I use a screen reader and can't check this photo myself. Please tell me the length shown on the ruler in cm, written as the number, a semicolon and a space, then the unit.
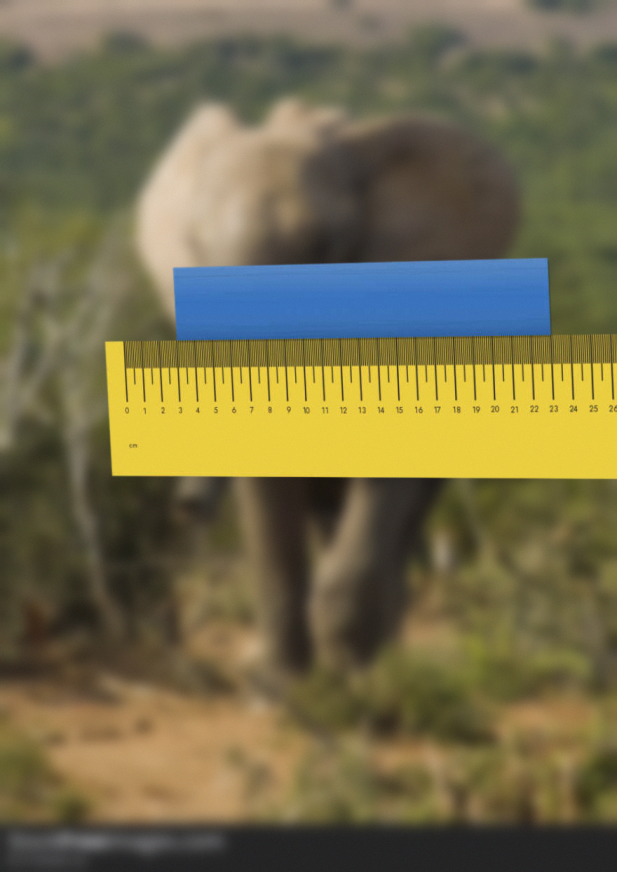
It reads 20; cm
